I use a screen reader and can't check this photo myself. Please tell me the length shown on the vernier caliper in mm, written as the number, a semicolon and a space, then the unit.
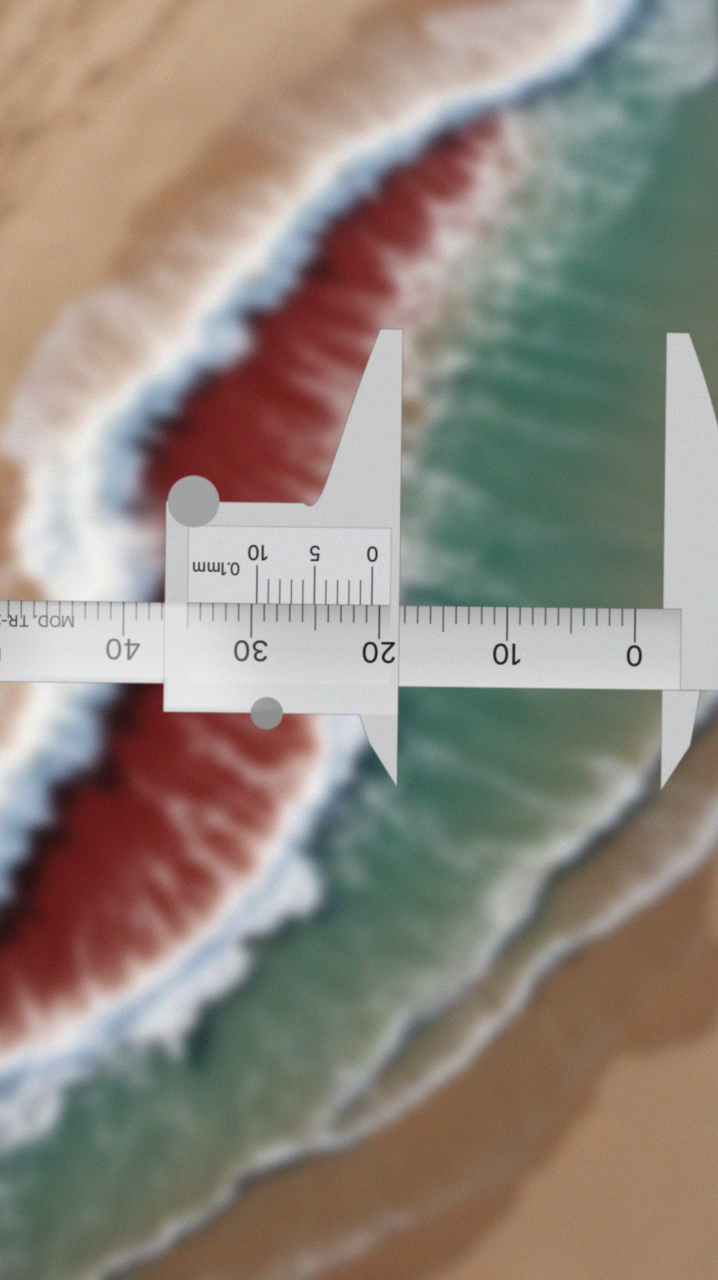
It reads 20.6; mm
